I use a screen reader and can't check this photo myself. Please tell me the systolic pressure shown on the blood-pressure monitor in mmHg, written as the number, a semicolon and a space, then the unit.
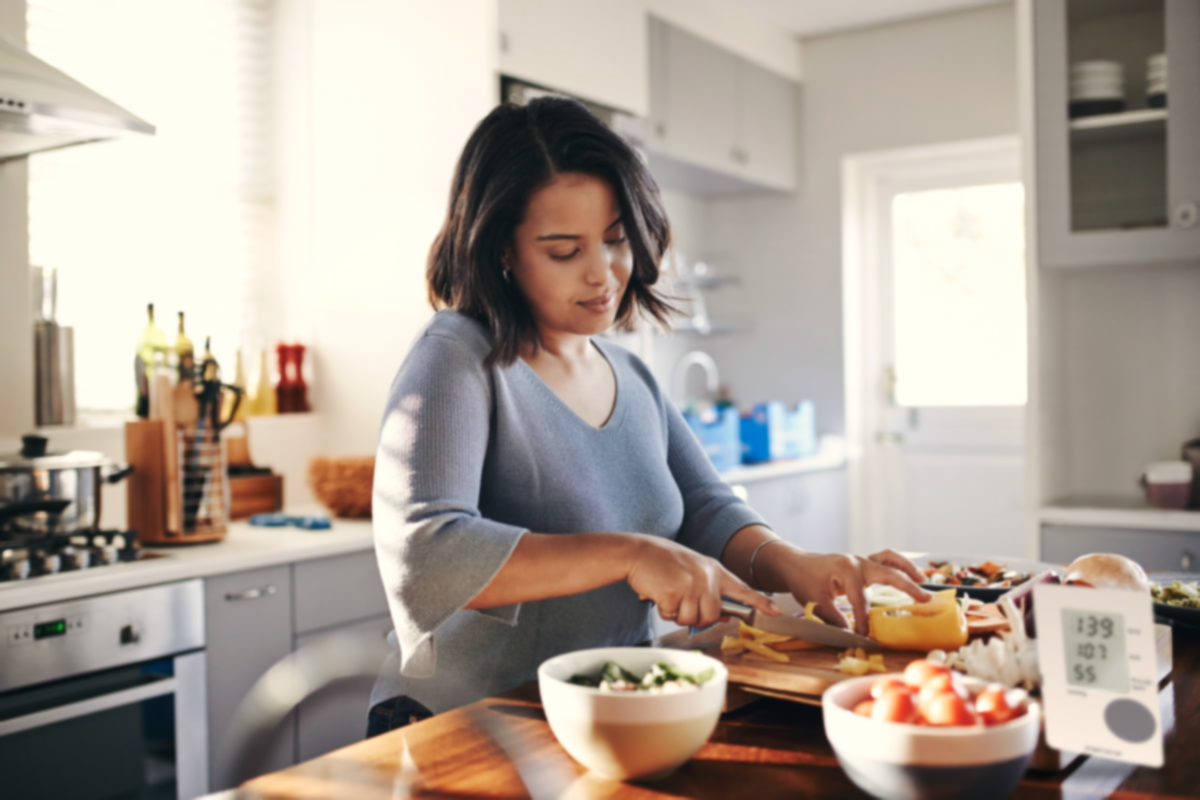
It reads 139; mmHg
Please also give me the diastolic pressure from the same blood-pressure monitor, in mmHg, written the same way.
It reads 107; mmHg
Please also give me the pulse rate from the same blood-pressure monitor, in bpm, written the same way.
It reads 55; bpm
